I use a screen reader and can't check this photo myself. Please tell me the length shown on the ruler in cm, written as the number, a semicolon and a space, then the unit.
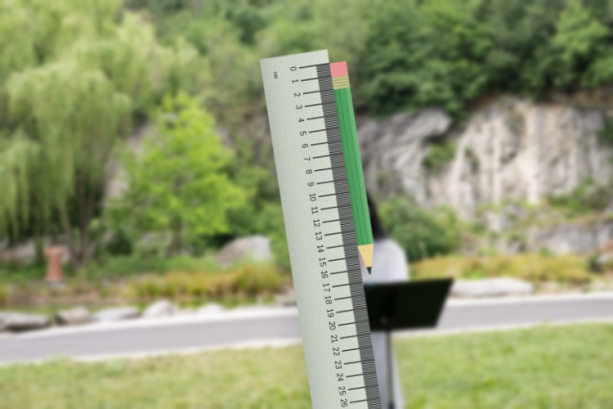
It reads 16.5; cm
